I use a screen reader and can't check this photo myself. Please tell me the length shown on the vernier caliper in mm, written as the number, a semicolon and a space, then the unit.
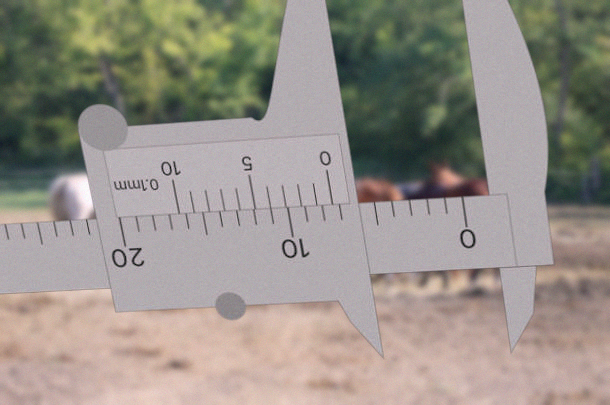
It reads 7.4; mm
